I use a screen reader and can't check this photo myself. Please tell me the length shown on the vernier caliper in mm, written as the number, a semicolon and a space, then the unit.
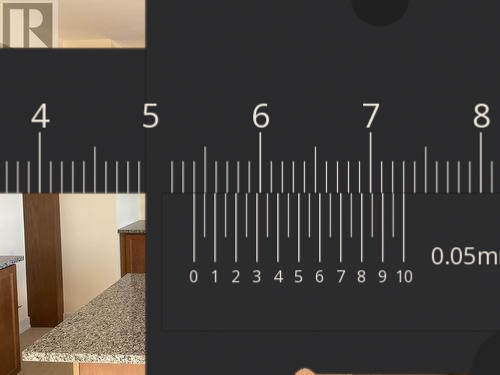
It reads 54.0; mm
